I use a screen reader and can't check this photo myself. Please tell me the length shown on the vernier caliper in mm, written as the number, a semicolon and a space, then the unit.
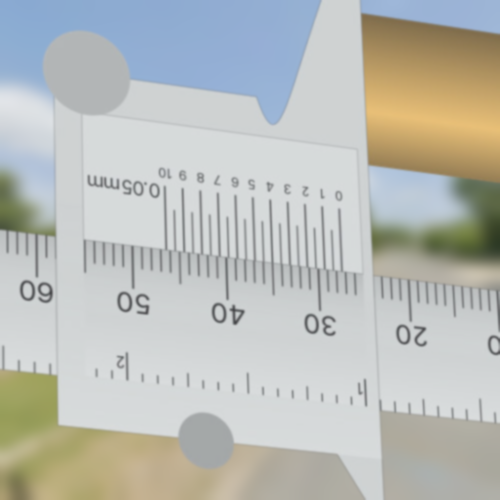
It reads 27.4; mm
